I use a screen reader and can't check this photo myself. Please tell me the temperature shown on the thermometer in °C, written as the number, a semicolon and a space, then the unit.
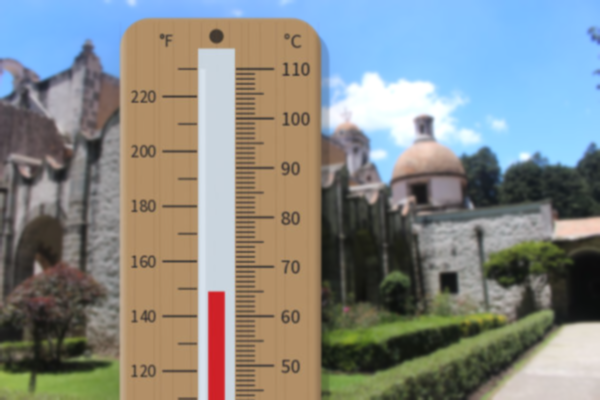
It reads 65; °C
